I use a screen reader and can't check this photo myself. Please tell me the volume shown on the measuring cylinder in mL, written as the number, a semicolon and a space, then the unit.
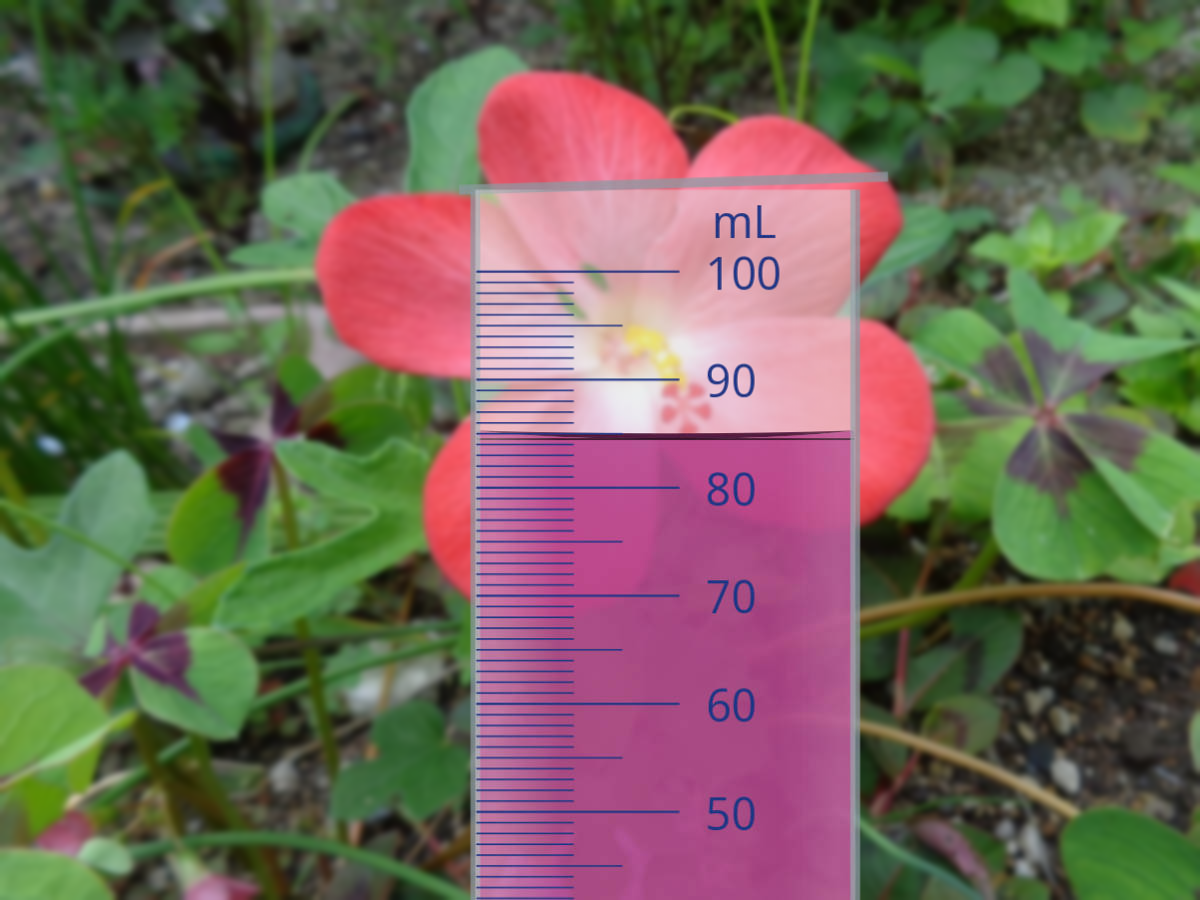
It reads 84.5; mL
